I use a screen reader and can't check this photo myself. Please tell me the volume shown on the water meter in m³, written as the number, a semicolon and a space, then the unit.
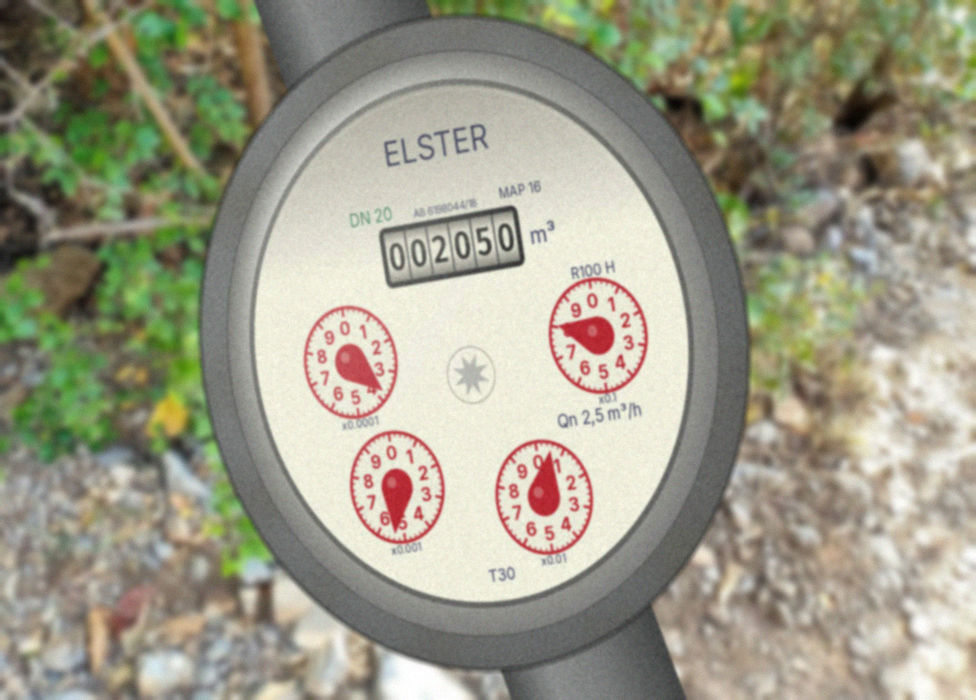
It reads 2050.8053; m³
